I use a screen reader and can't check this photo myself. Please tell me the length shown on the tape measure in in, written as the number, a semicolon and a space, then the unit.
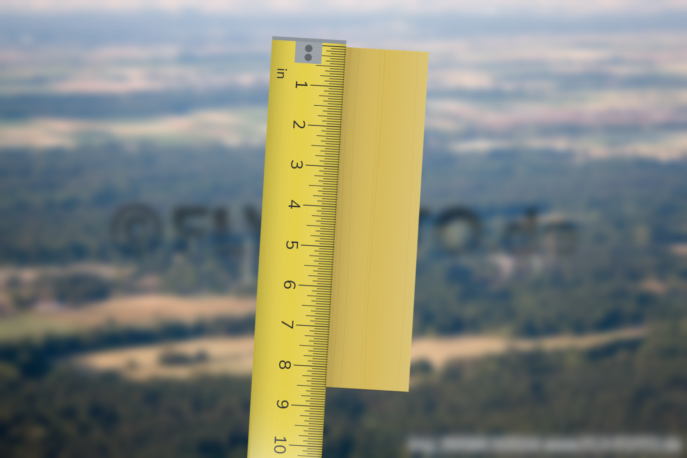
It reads 8.5; in
